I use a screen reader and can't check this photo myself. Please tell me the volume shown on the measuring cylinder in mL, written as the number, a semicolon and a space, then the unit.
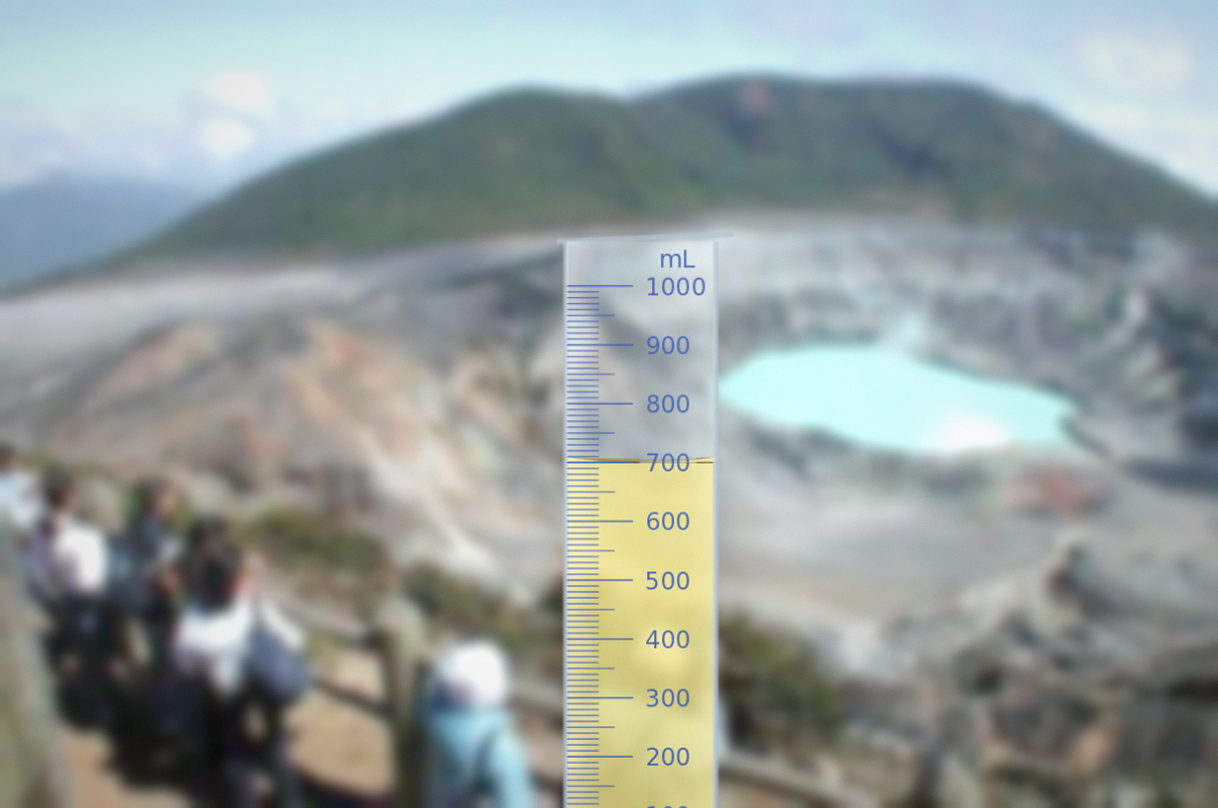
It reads 700; mL
